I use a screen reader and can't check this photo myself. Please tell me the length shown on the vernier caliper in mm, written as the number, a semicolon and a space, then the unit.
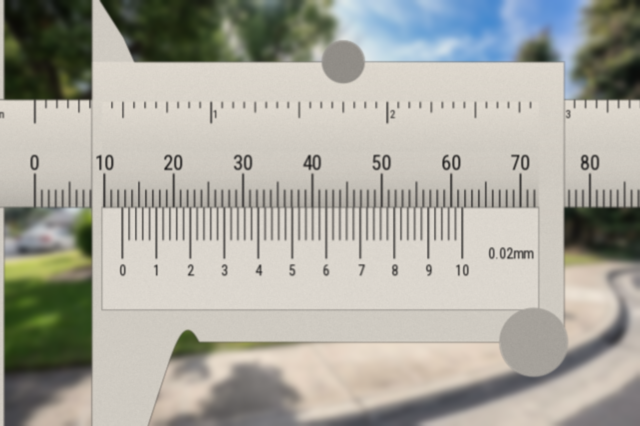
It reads 12.6; mm
